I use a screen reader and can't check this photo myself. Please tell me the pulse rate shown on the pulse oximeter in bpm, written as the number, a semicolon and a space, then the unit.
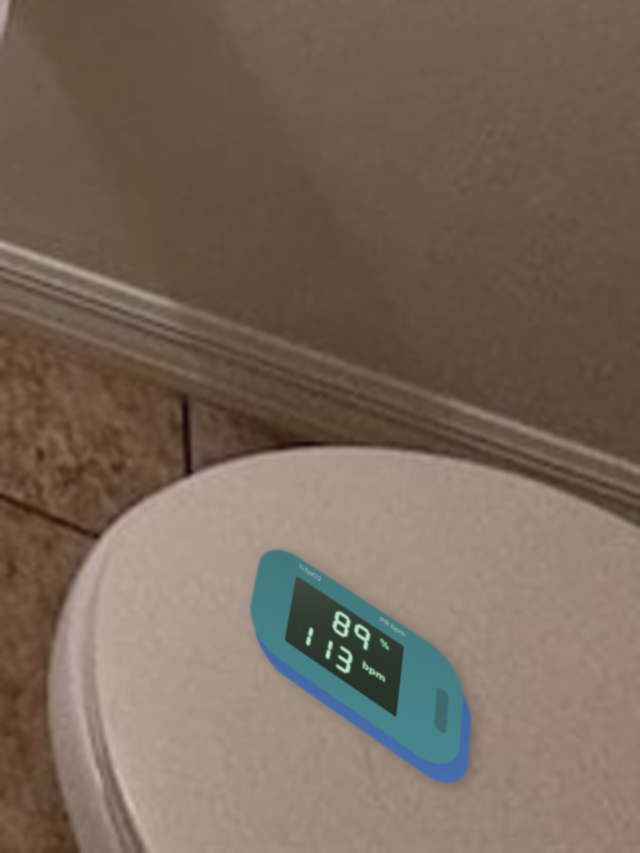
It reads 113; bpm
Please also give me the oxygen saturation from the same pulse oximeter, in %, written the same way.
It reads 89; %
